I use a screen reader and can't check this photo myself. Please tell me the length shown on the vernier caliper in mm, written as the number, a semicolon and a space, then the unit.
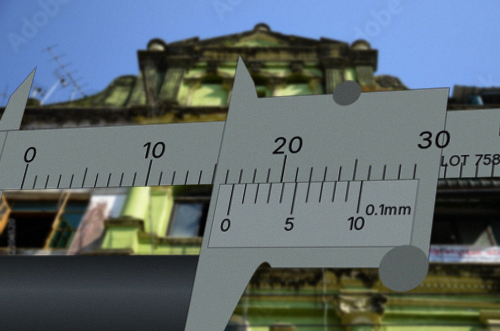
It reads 16.6; mm
